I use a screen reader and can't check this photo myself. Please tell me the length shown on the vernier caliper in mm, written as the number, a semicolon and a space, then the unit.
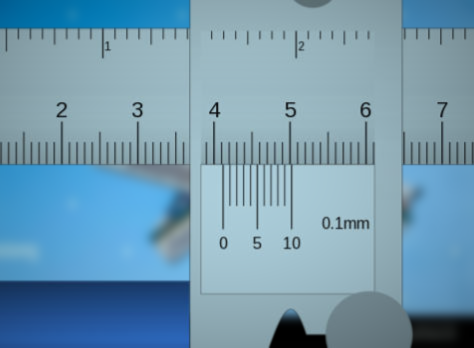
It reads 41.2; mm
